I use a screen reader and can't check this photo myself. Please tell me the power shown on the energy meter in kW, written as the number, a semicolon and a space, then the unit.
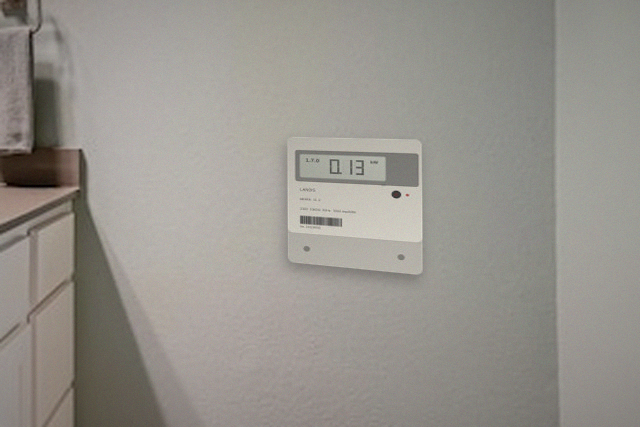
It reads 0.13; kW
